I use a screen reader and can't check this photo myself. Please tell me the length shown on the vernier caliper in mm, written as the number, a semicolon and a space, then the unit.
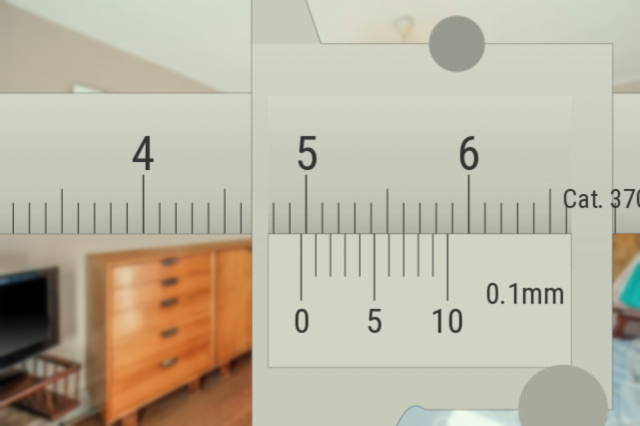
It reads 49.7; mm
